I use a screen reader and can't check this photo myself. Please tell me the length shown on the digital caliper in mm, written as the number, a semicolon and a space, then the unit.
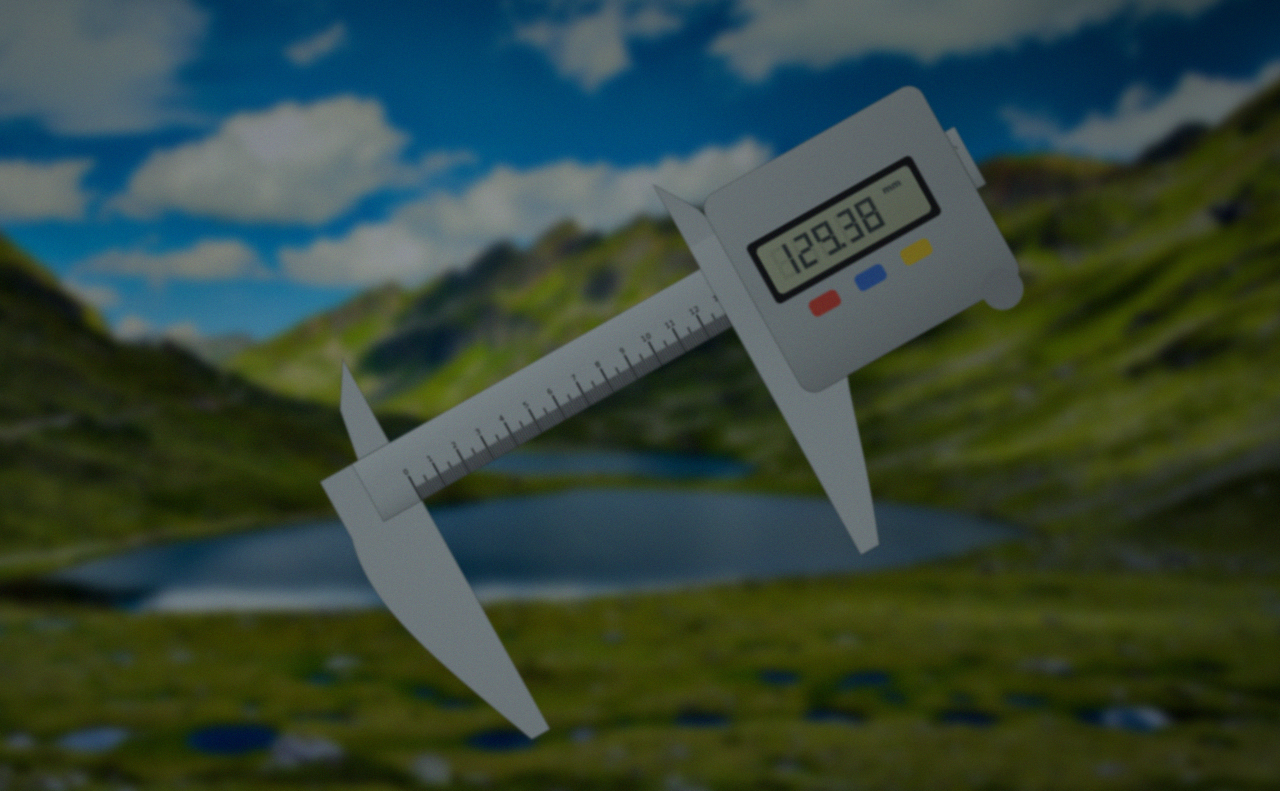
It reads 129.38; mm
